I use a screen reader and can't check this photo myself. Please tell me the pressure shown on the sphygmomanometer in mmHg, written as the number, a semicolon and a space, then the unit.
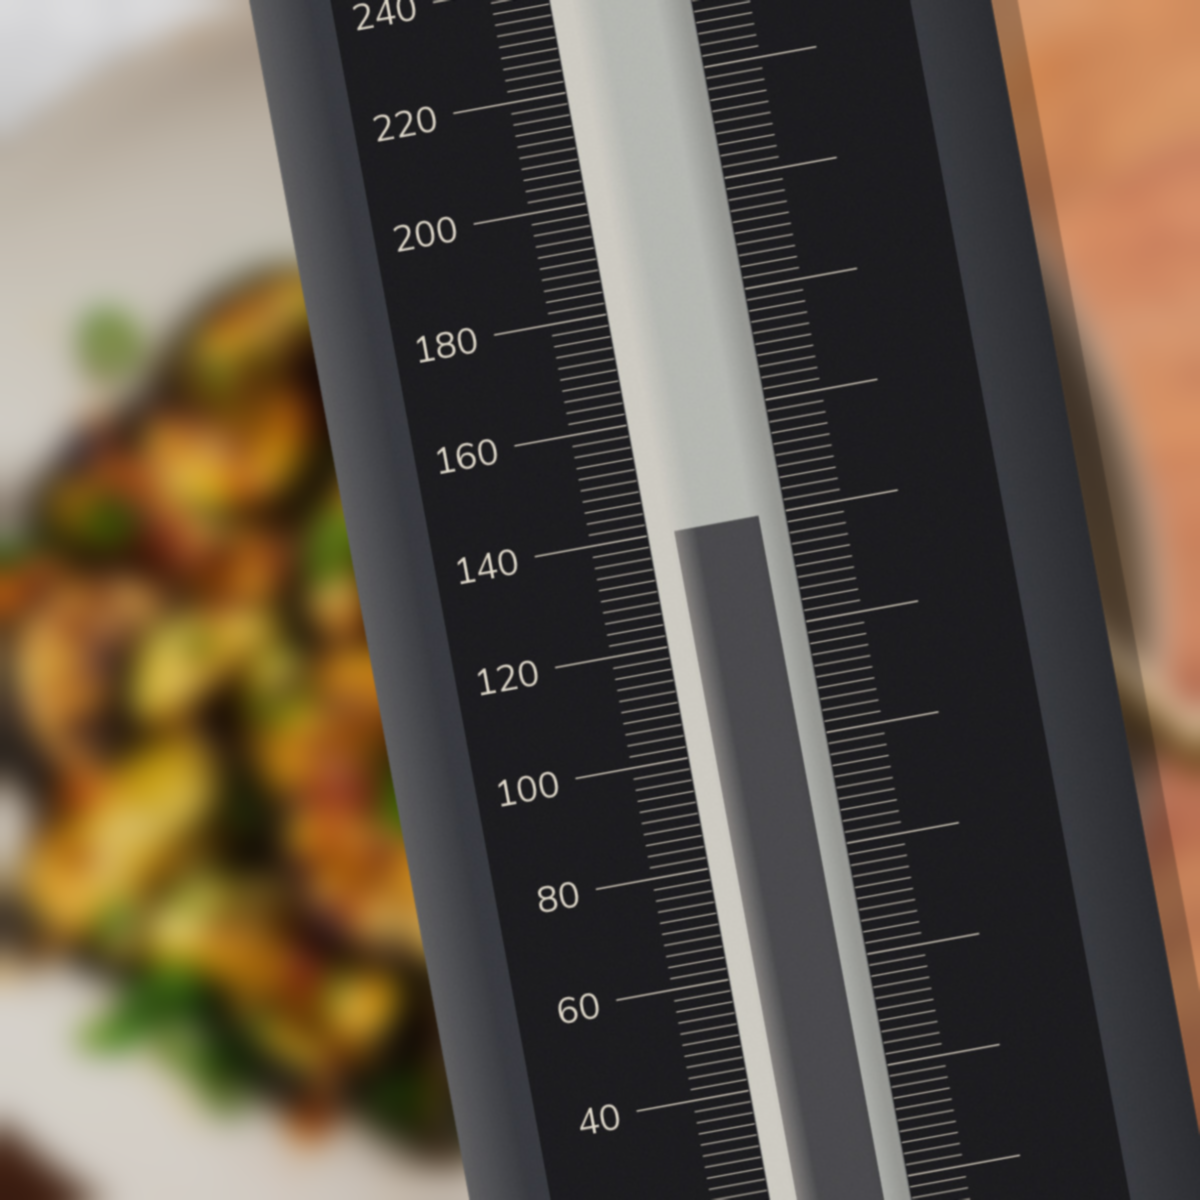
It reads 140; mmHg
